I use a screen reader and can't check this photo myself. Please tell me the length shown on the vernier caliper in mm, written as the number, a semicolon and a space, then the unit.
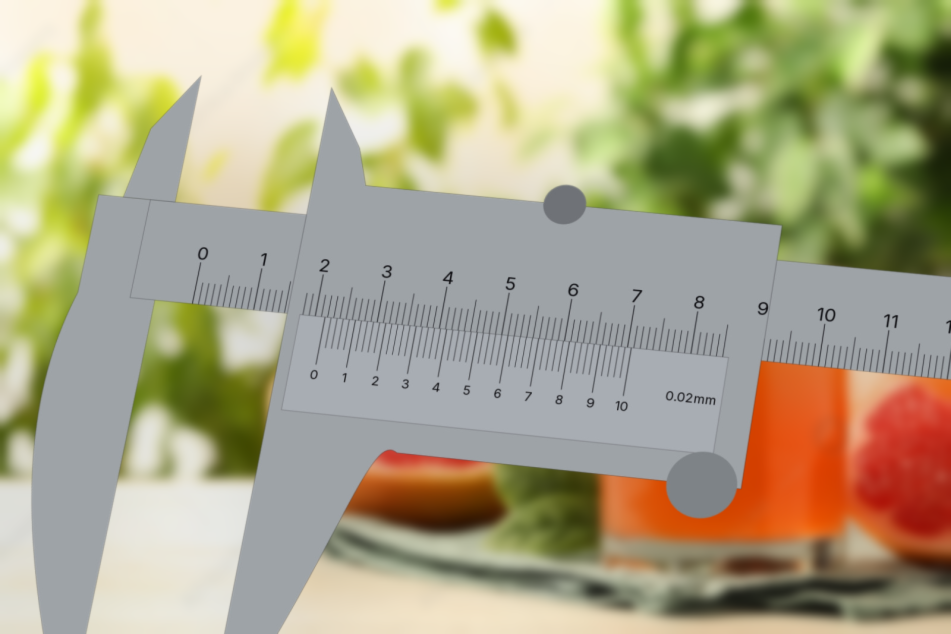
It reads 21.6; mm
